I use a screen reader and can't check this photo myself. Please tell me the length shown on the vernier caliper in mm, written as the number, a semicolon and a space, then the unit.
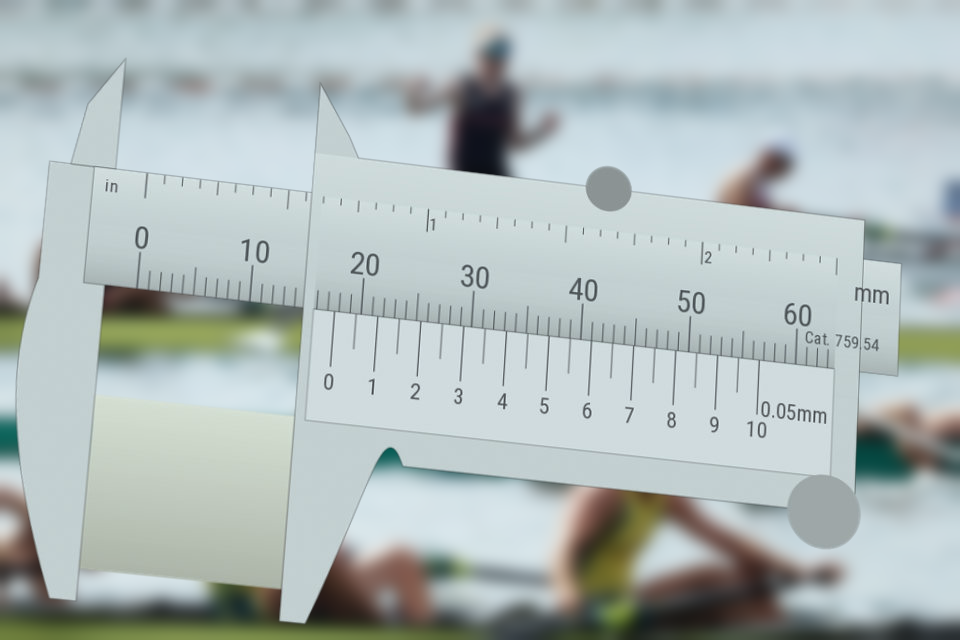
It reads 17.6; mm
